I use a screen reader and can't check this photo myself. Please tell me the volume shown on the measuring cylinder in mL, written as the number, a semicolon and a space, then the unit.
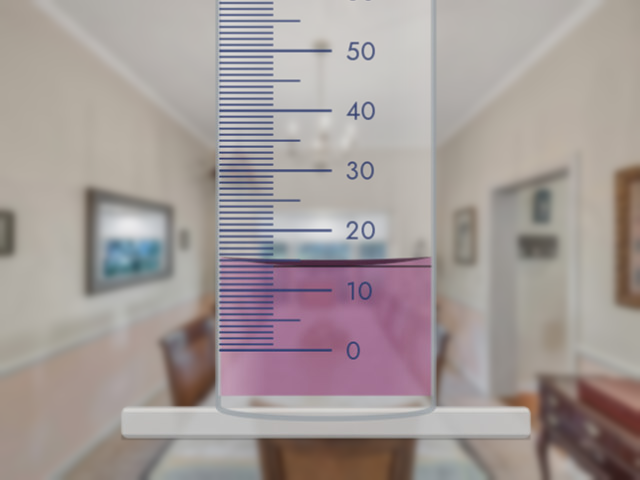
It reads 14; mL
